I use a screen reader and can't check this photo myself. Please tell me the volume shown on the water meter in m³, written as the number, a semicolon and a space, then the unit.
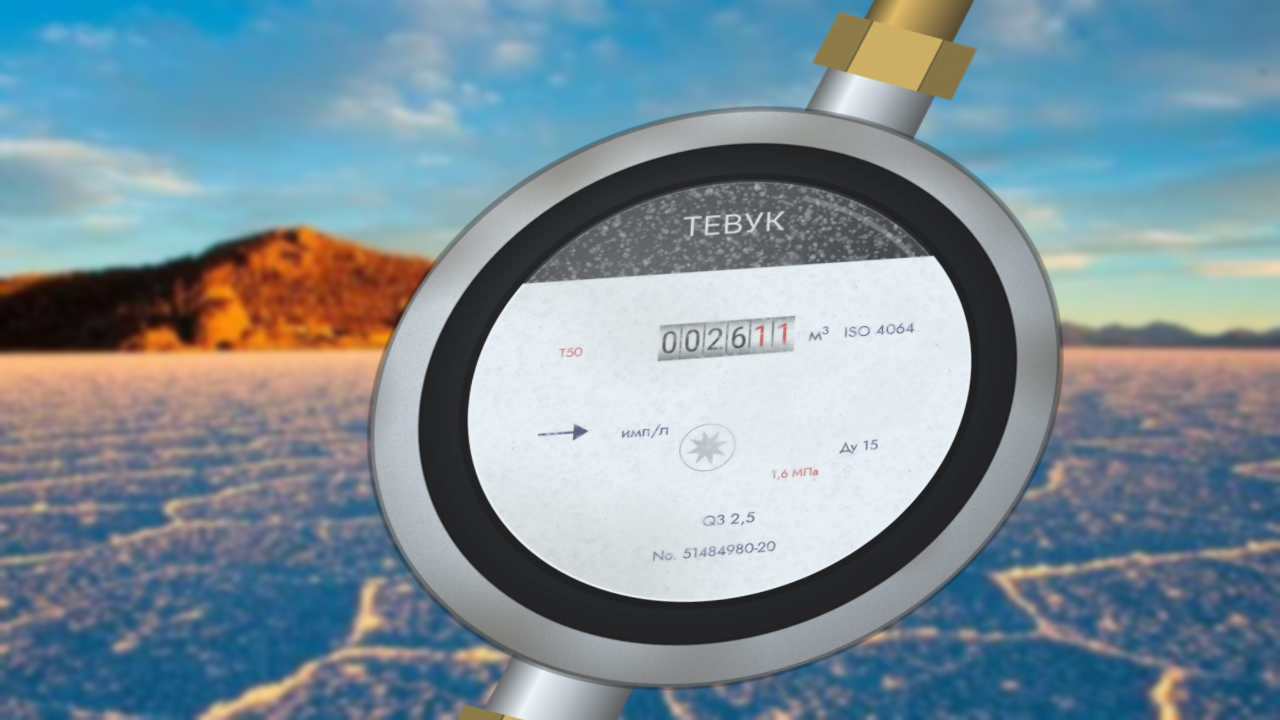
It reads 26.11; m³
